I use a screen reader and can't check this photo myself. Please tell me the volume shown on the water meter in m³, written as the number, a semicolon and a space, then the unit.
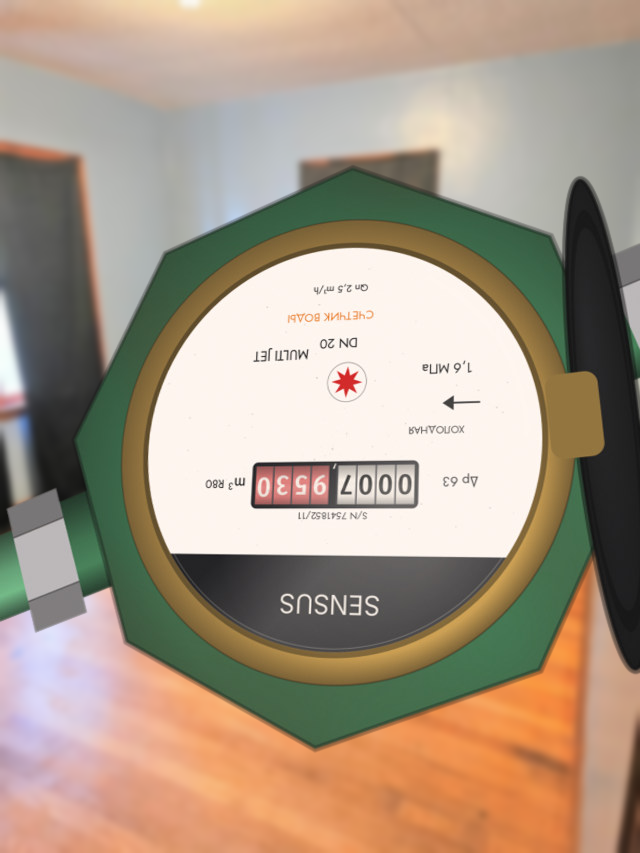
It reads 7.9530; m³
